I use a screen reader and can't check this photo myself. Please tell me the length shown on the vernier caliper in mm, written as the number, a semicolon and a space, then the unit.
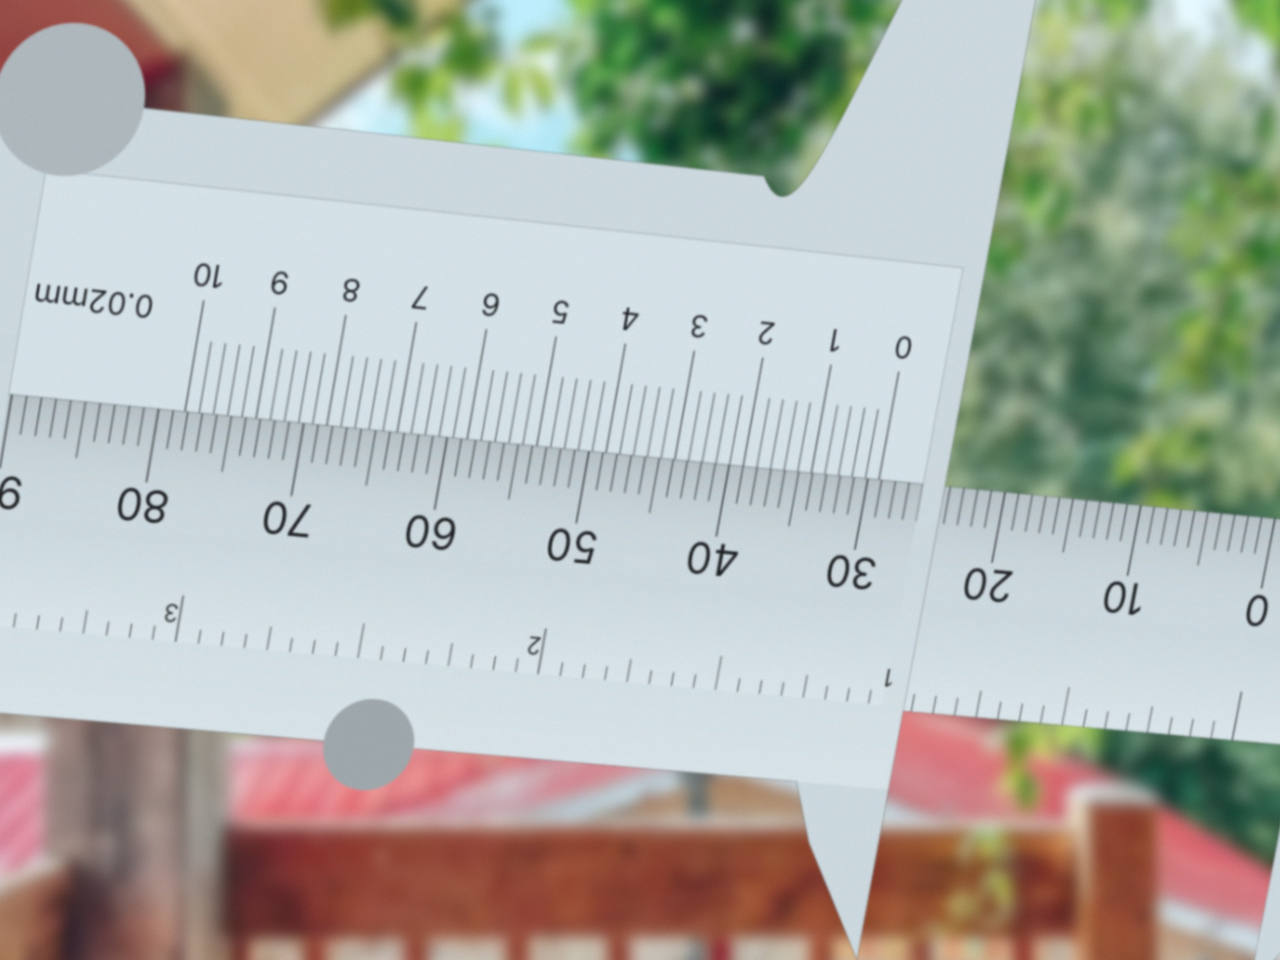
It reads 29.2; mm
